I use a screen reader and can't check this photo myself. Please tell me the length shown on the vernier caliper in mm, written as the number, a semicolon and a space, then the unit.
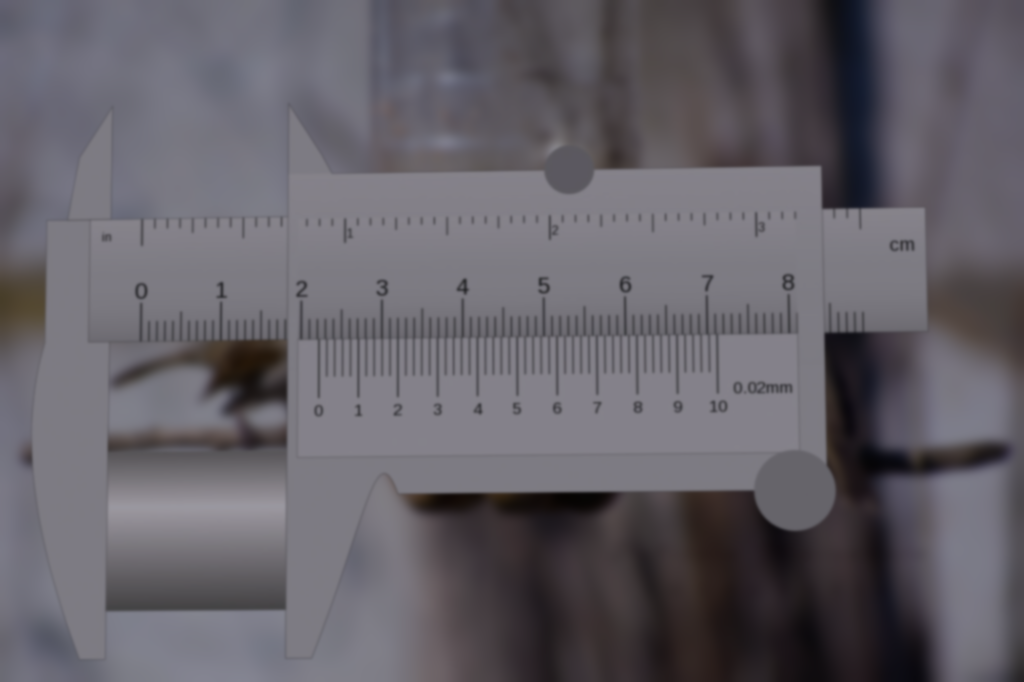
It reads 22.2; mm
